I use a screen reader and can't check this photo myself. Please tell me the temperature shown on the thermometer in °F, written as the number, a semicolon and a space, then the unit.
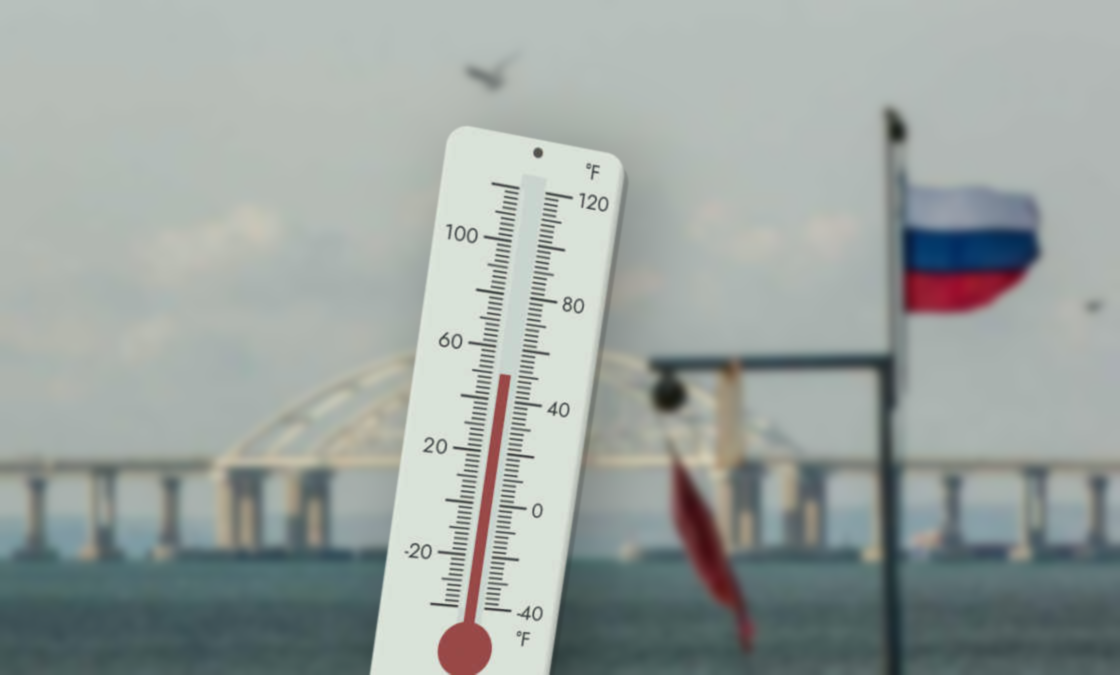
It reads 50; °F
